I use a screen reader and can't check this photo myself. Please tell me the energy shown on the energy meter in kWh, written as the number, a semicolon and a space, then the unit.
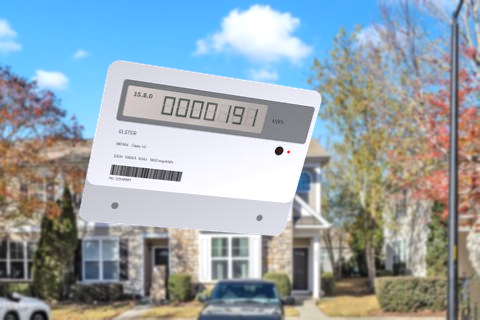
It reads 191; kWh
